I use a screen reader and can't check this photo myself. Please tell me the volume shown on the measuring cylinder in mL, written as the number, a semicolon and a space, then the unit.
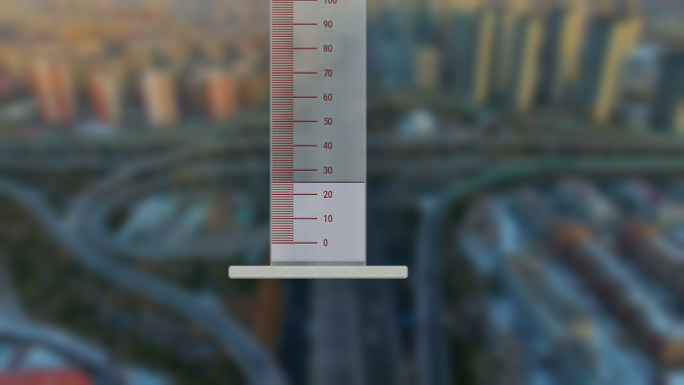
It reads 25; mL
